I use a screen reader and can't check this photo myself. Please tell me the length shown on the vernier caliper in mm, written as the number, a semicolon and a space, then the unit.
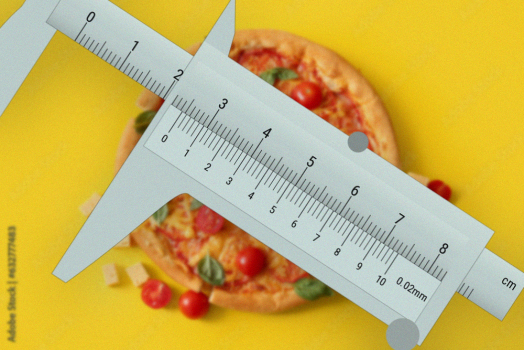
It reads 24.4; mm
